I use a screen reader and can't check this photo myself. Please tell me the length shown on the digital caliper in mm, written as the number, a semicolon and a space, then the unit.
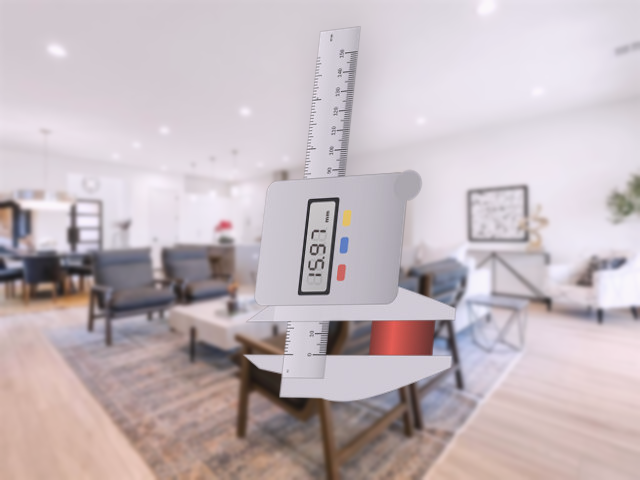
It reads 15.97; mm
